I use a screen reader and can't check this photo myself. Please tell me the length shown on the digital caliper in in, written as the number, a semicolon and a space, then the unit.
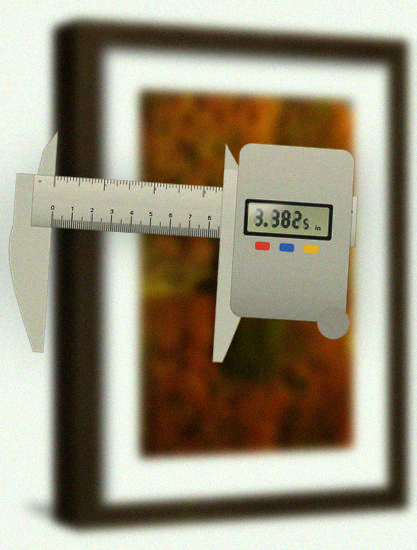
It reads 3.3825; in
